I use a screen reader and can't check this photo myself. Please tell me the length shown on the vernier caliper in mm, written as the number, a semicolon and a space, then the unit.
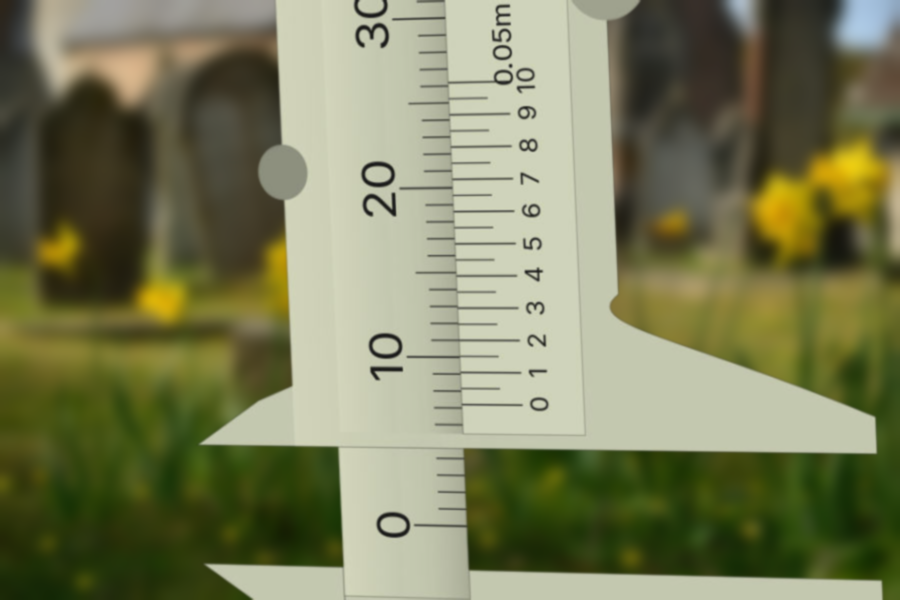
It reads 7.2; mm
